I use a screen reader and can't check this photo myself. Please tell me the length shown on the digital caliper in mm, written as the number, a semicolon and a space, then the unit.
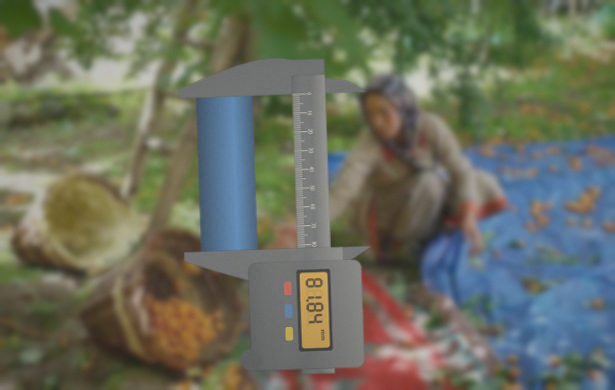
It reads 81.84; mm
